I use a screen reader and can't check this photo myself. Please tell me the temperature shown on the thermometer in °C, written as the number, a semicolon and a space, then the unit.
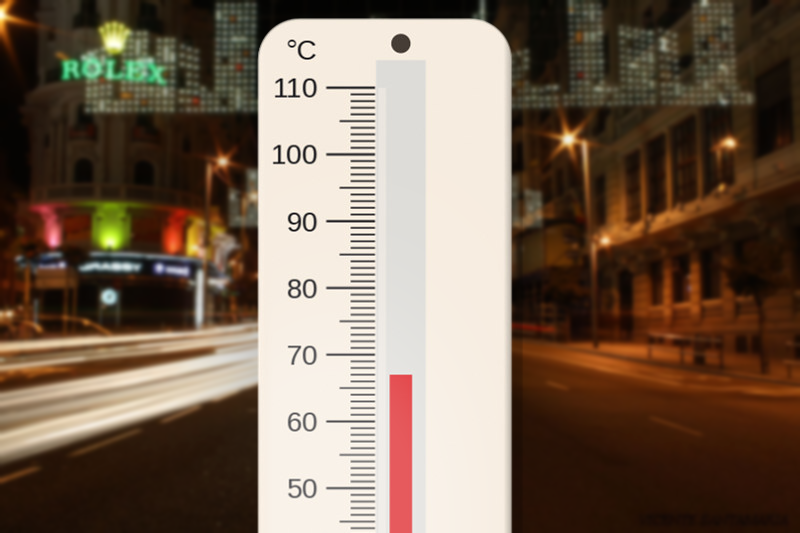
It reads 67; °C
